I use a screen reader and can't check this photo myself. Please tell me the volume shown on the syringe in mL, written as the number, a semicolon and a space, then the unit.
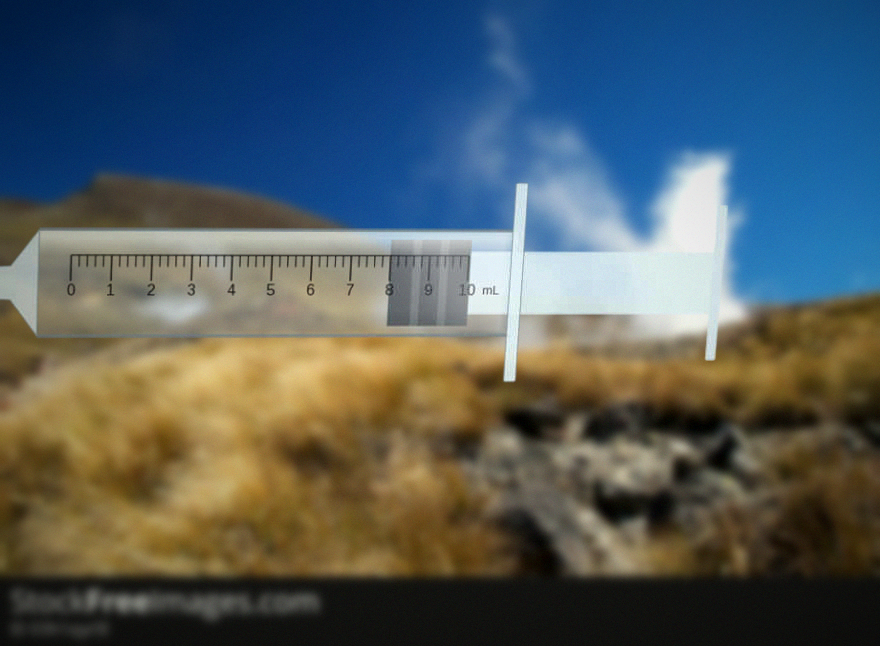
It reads 8; mL
